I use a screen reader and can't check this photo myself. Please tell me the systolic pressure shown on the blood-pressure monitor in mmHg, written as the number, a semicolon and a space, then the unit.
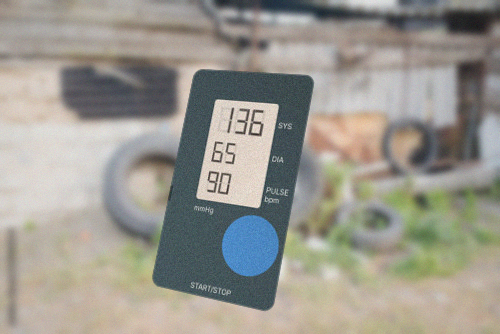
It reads 136; mmHg
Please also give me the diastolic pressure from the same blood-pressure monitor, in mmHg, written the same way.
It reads 65; mmHg
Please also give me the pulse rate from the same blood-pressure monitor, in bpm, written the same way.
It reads 90; bpm
